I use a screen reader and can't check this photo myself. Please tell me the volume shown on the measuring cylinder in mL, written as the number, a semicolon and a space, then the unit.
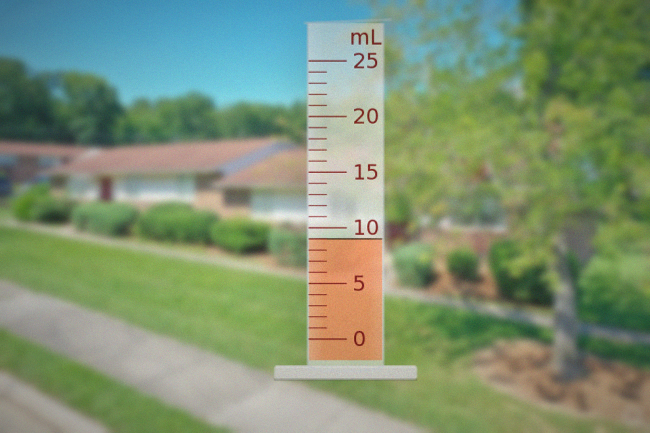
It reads 9; mL
